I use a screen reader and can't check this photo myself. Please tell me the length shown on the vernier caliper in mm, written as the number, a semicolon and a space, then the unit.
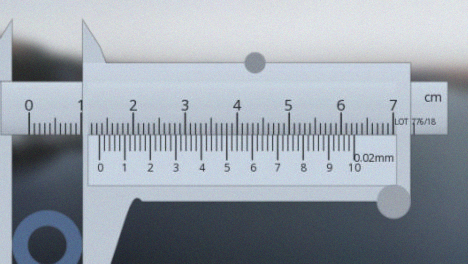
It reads 13.5; mm
